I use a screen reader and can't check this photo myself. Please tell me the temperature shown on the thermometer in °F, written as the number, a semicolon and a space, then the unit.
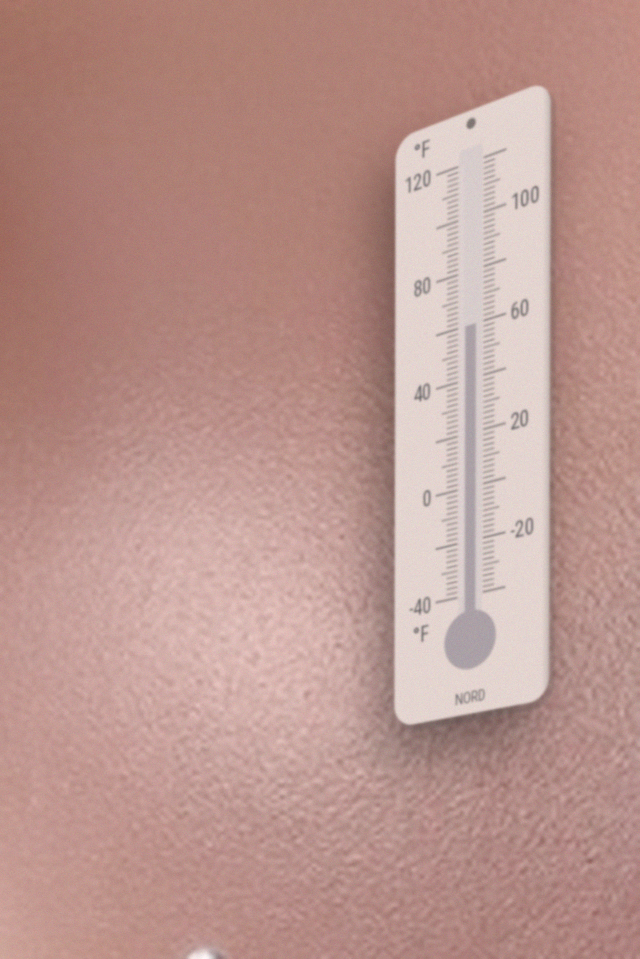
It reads 60; °F
